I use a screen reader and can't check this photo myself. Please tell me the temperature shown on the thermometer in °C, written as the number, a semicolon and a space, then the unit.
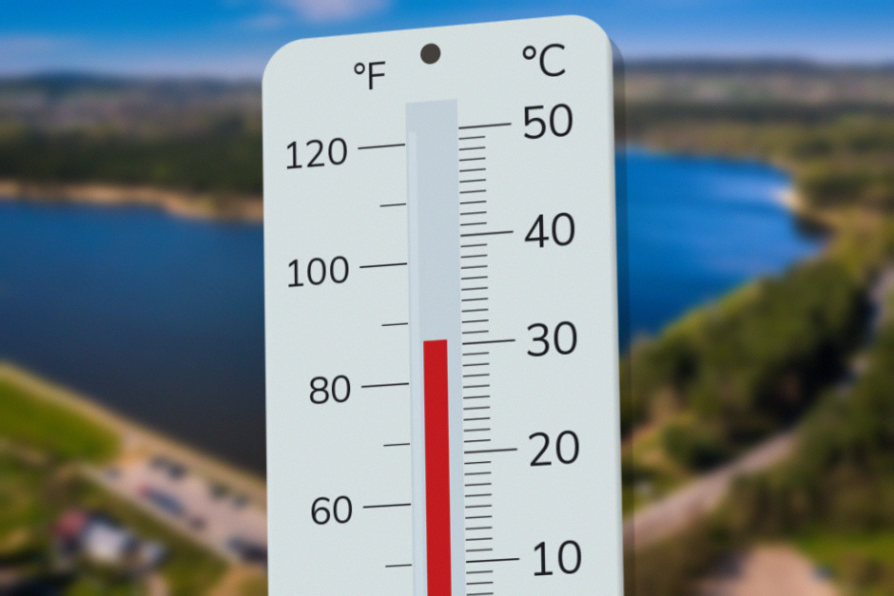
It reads 30.5; °C
